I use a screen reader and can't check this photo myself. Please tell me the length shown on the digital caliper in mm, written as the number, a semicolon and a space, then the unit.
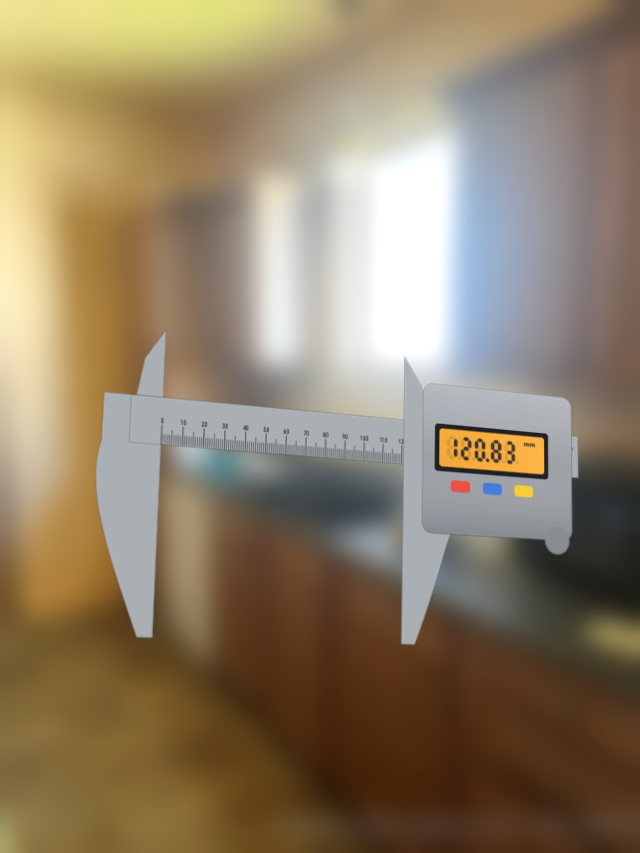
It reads 120.83; mm
